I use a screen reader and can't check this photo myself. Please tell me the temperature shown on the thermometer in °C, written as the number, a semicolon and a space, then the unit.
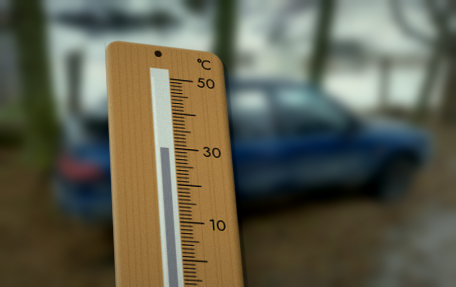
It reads 30; °C
